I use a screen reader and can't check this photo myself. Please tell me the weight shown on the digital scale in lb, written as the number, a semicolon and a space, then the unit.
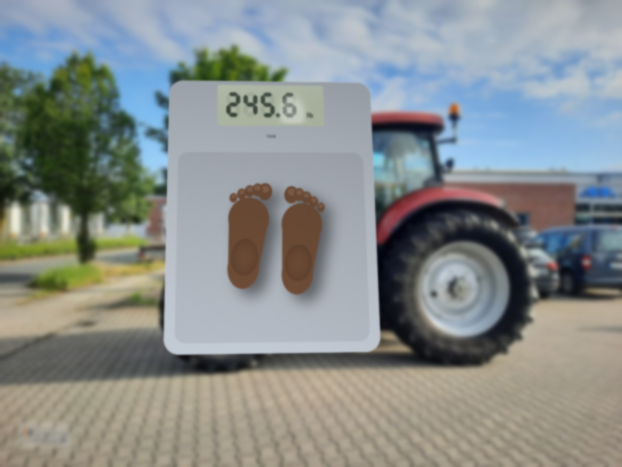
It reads 245.6; lb
